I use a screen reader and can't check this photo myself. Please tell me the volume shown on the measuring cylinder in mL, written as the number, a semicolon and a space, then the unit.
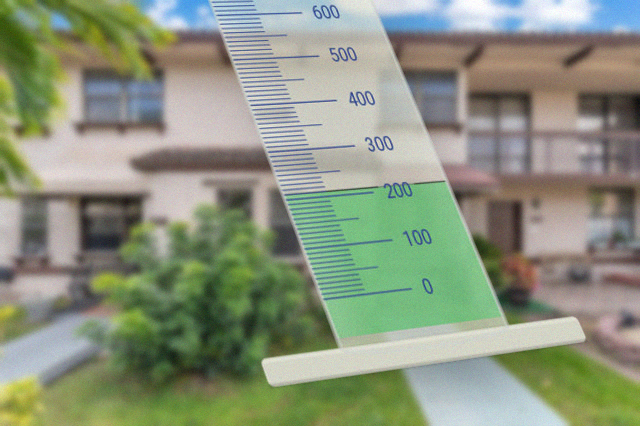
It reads 210; mL
